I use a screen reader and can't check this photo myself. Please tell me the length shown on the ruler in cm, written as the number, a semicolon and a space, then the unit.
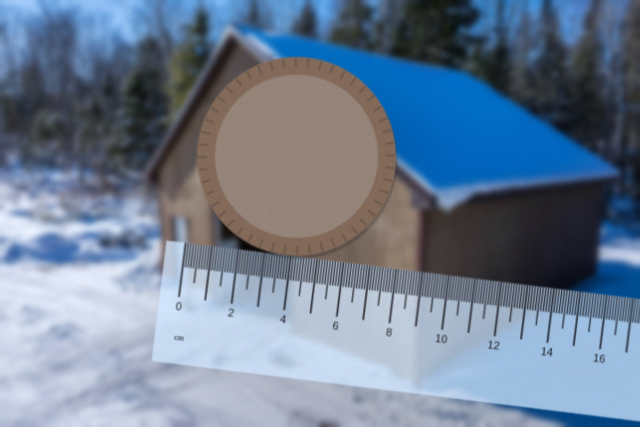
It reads 7.5; cm
